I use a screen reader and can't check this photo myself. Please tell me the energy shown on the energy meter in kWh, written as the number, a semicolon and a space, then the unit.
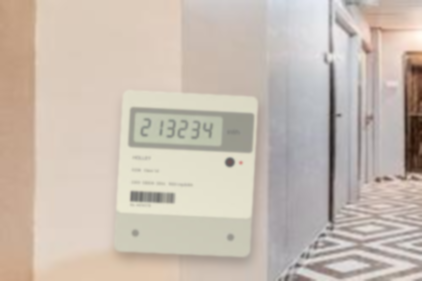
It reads 213234; kWh
